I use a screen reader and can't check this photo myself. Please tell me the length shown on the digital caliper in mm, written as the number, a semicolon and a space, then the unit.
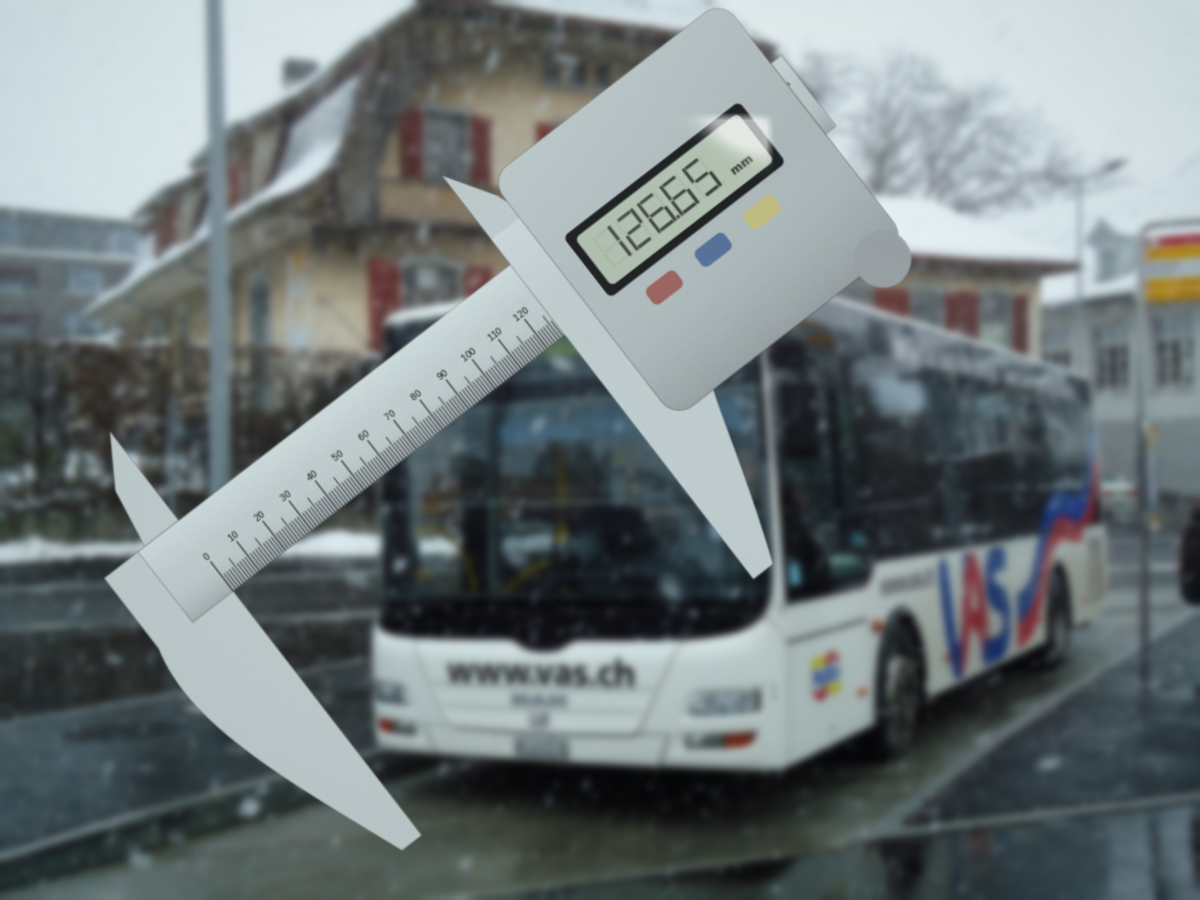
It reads 126.65; mm
